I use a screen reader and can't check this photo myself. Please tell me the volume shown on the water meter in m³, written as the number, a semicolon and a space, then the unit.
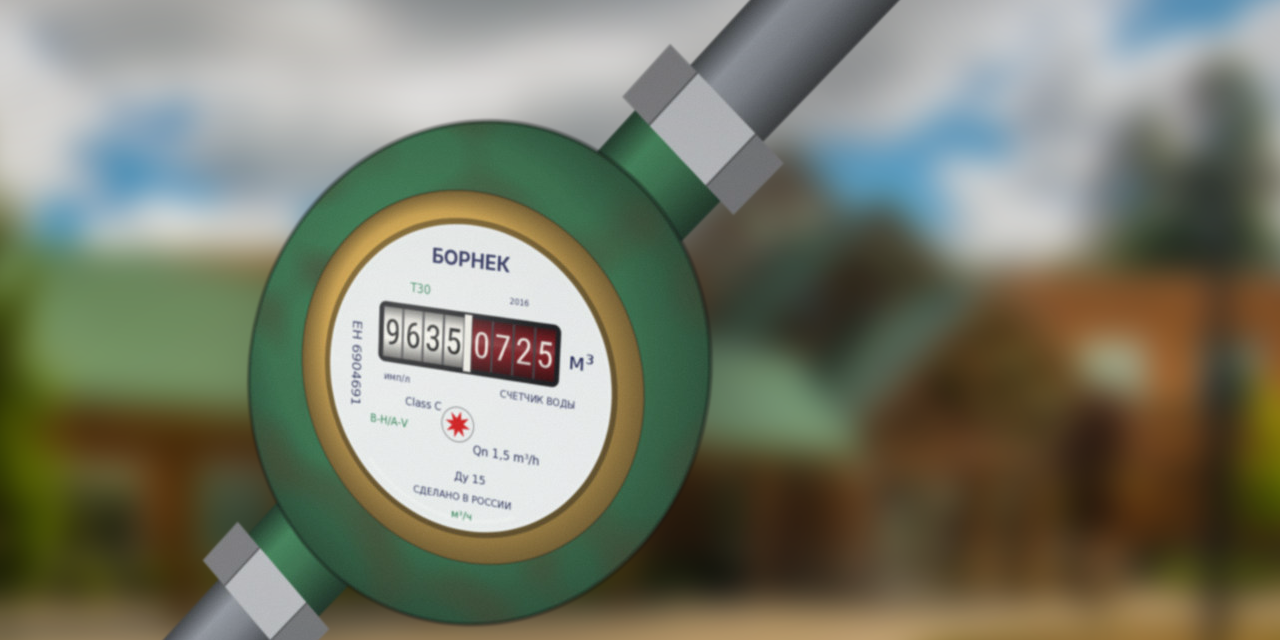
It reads 9635.0725; m³
